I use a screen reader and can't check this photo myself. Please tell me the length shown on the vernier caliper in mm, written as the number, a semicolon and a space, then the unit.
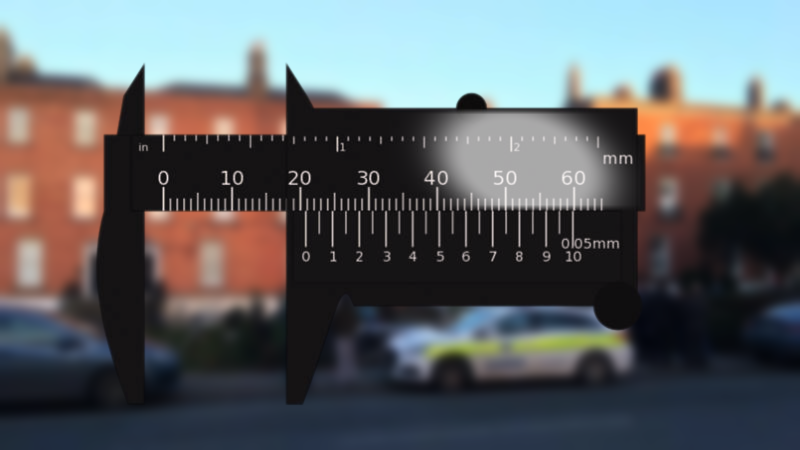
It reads 20.8; mm
